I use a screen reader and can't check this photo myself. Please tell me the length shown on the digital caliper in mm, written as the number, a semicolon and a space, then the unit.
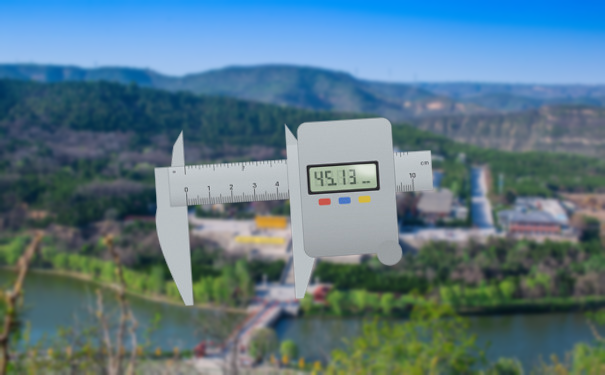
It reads 45.13; mm
